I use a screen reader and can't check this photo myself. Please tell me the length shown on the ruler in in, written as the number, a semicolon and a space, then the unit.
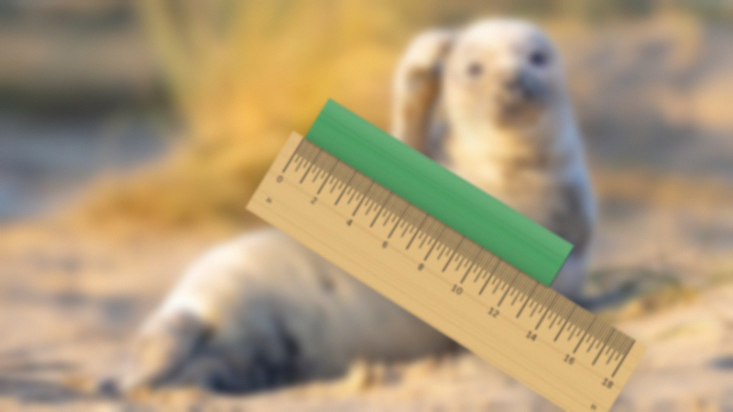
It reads 13.5; in
